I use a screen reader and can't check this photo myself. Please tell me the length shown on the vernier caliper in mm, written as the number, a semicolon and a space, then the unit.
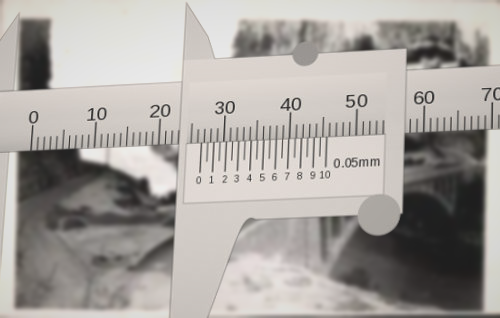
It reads 26.6; mm
